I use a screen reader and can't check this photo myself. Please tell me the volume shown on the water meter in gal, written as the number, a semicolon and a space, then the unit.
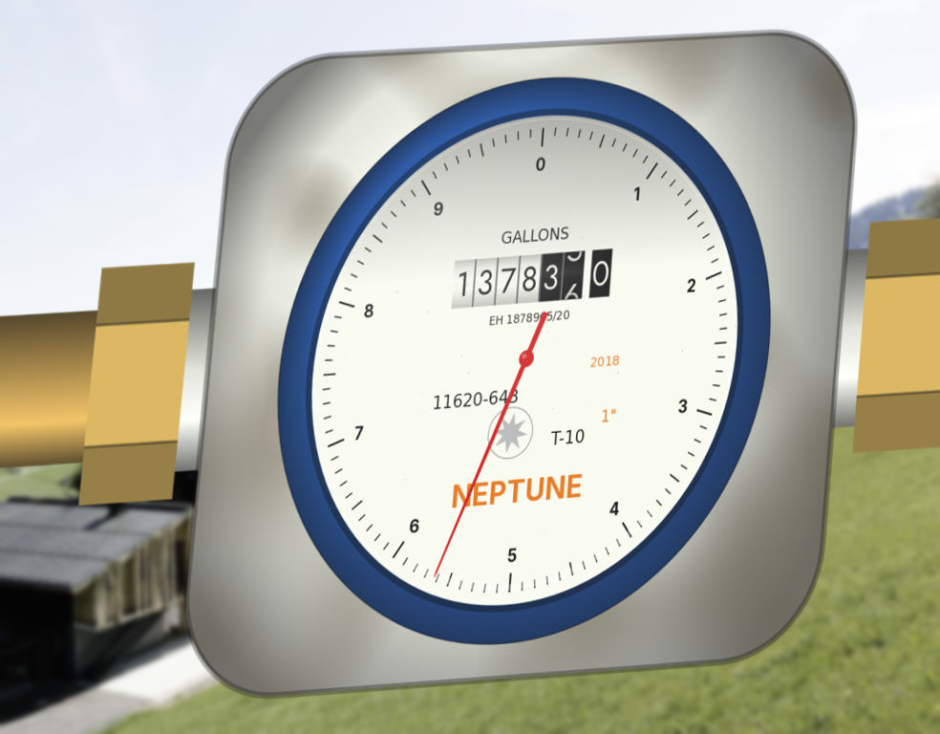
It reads 1378355.6; gal
